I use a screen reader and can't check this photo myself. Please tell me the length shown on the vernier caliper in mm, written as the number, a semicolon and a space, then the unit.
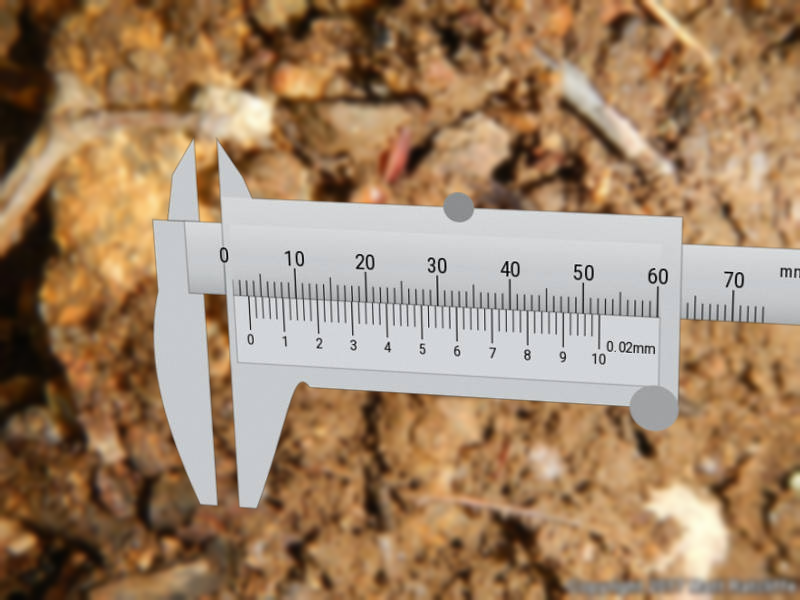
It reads 3.2; mm
